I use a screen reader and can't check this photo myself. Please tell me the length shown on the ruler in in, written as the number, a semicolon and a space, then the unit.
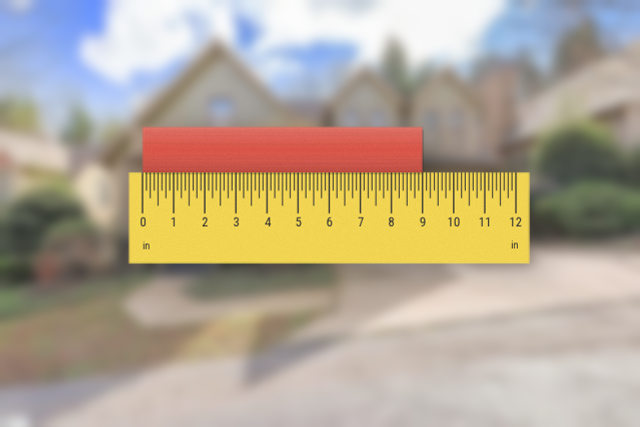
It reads 9; in
